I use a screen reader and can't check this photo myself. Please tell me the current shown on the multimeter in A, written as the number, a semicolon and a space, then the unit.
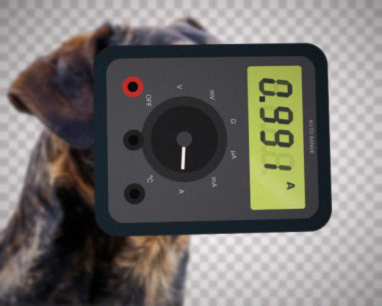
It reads 0.991; A
